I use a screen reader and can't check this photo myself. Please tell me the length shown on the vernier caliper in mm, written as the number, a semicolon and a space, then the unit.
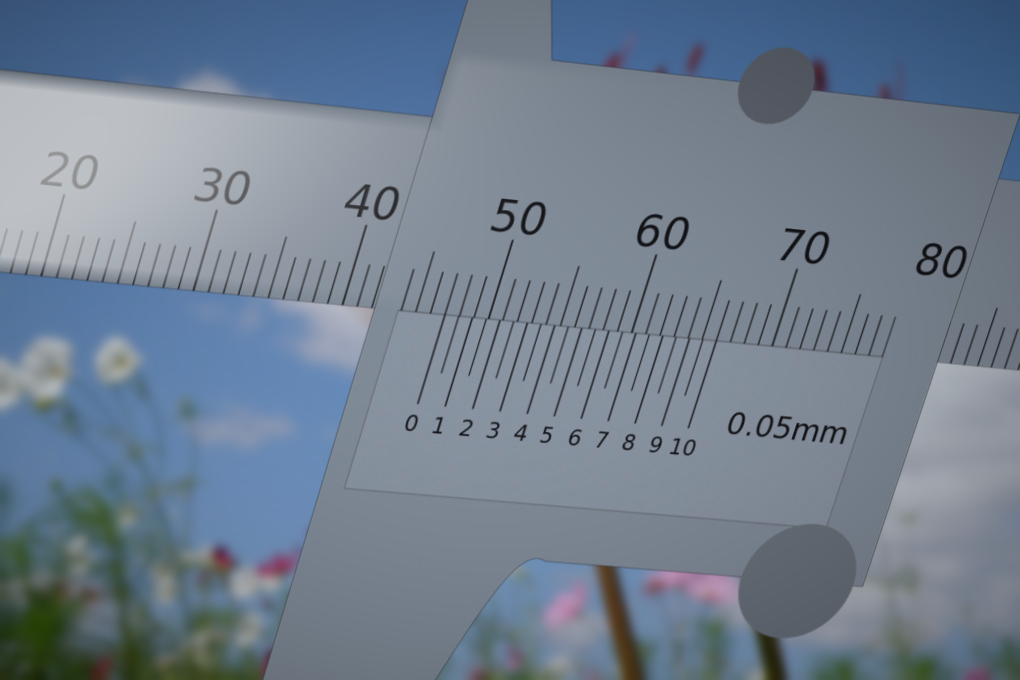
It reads 47.0; mm
